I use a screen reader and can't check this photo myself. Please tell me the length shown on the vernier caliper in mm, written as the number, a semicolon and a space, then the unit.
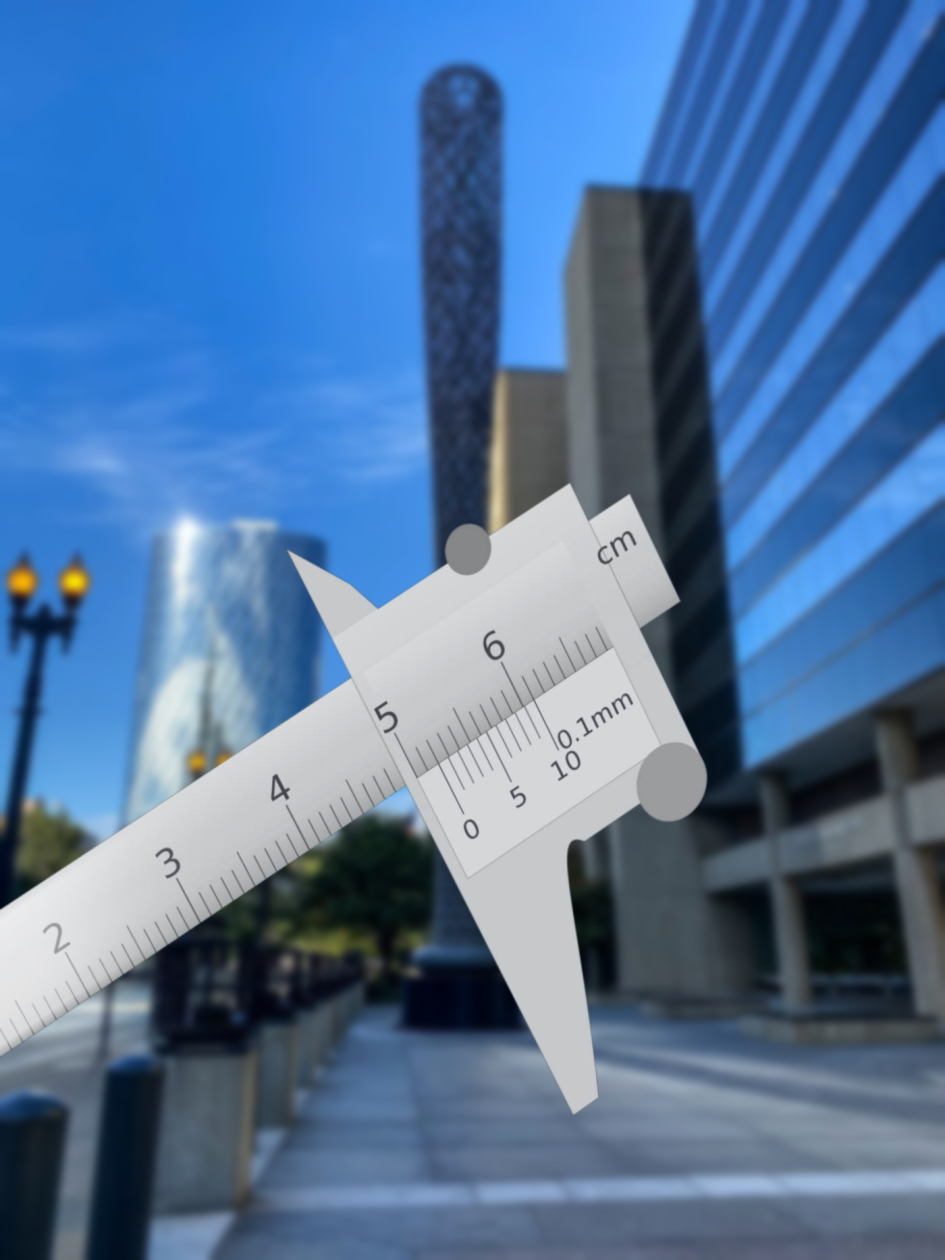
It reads 52.0; mm
